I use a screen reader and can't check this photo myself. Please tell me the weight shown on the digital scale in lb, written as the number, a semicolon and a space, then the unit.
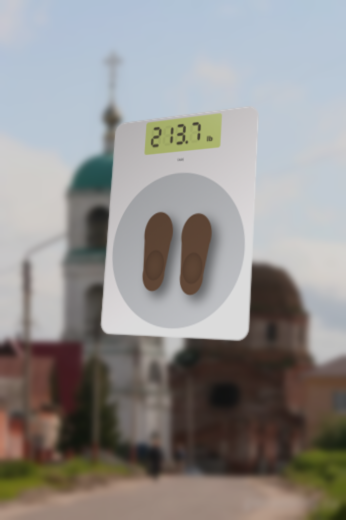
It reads 213.7; lb
